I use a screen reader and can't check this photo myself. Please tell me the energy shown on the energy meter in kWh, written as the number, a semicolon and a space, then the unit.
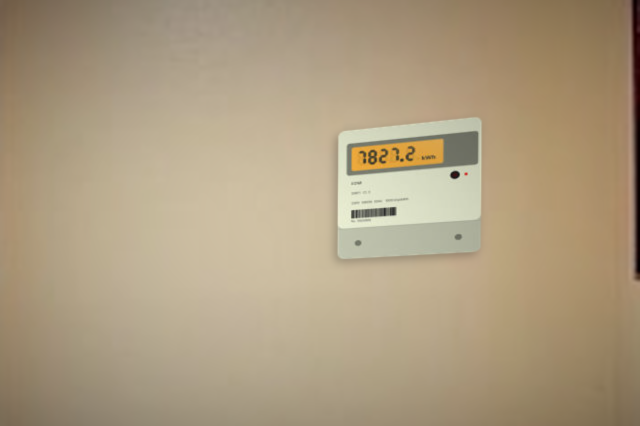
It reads 7827.2; kWh
